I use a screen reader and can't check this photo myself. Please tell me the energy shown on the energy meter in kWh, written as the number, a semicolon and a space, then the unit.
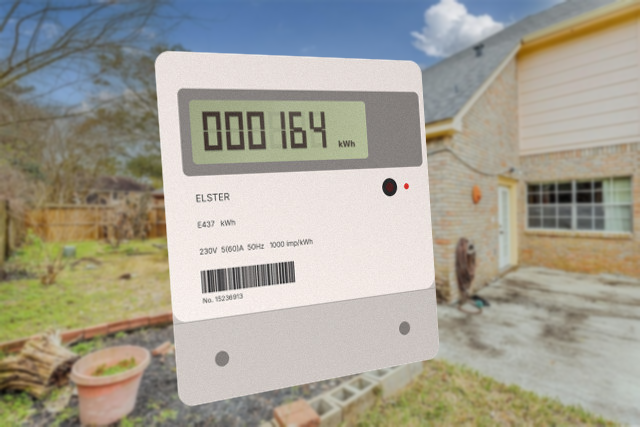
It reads 164; kWh
